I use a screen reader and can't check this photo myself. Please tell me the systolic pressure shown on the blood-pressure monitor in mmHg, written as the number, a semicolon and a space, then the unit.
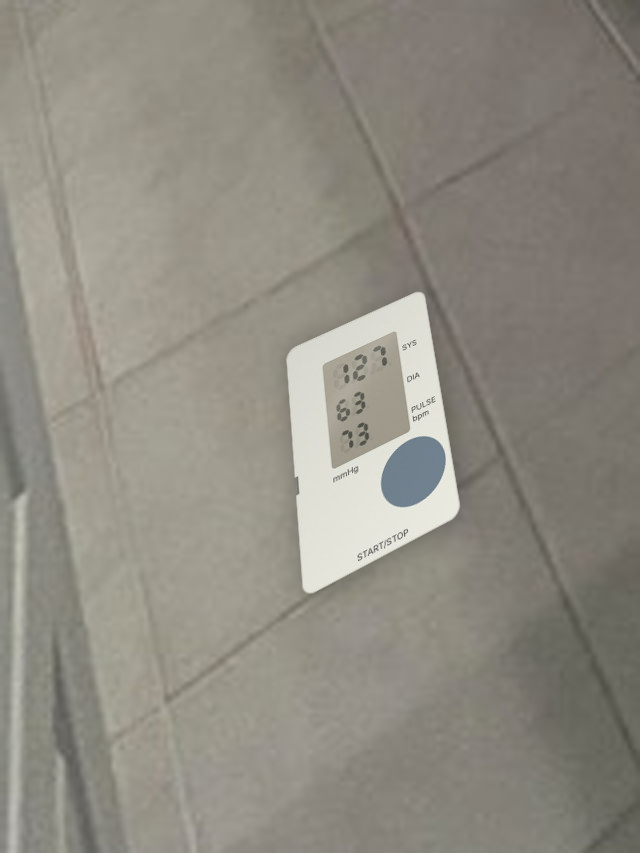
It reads 127; mmHg
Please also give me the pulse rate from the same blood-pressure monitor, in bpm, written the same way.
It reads 73; bpm
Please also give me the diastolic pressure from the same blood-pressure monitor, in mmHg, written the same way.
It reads 63; mmHg
